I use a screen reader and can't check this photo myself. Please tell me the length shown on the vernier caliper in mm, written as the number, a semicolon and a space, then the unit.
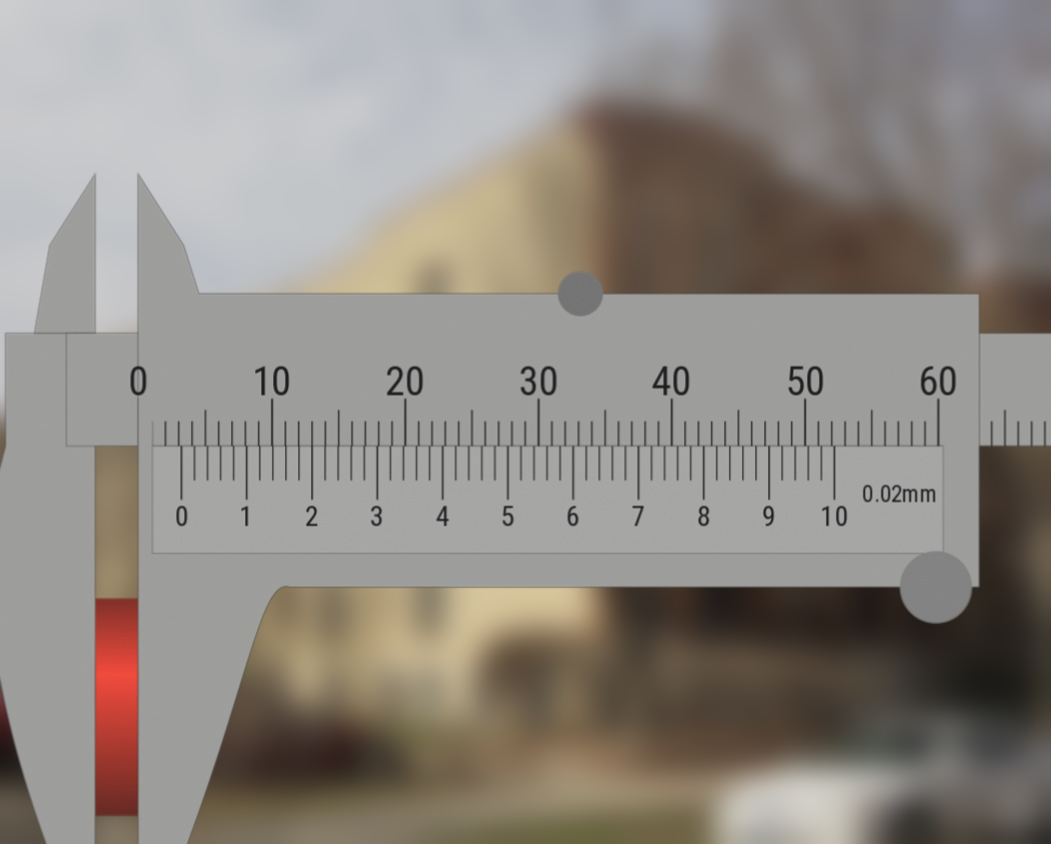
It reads 3.2; mm
